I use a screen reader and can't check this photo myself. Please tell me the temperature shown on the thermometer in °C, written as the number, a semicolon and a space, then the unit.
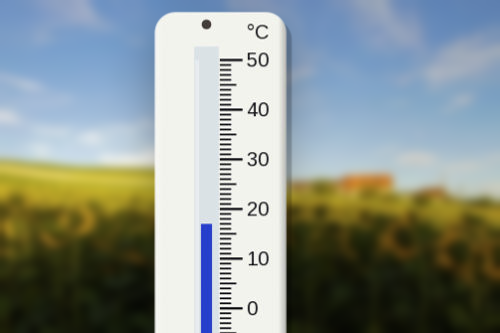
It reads 17; °C
